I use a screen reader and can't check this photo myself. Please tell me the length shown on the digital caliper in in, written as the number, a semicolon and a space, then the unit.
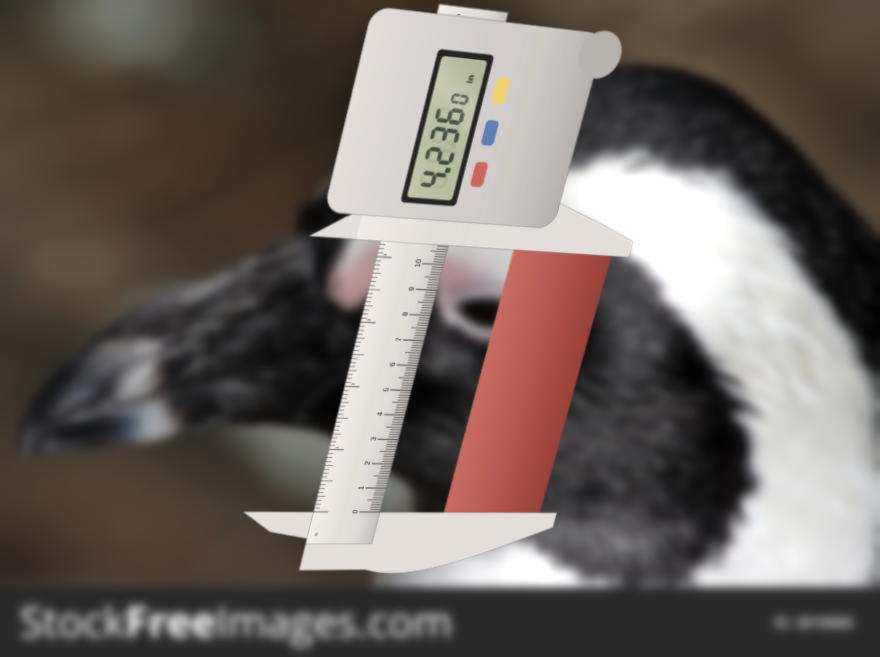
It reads 4.2360; in
